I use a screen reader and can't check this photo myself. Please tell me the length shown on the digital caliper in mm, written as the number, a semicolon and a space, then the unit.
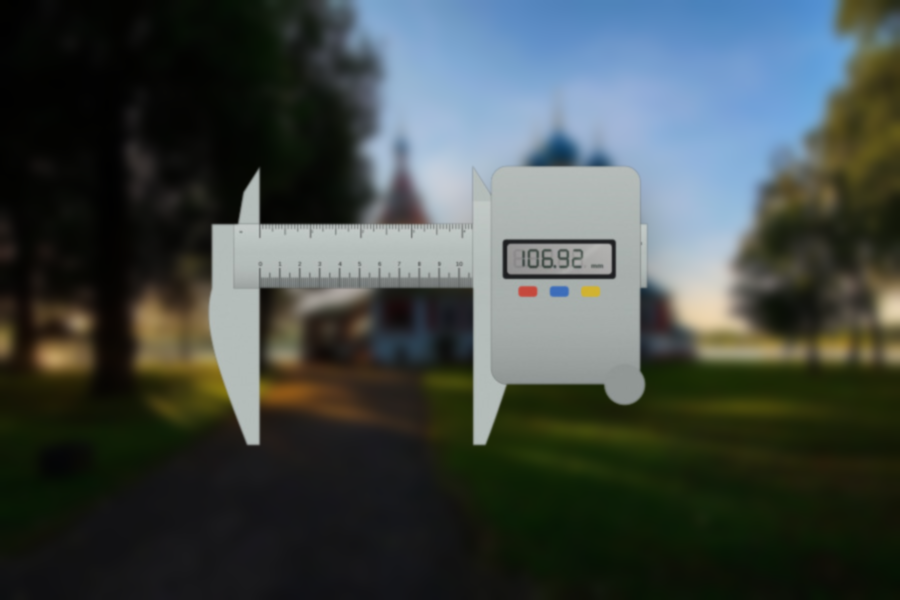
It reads 106.92; mm
